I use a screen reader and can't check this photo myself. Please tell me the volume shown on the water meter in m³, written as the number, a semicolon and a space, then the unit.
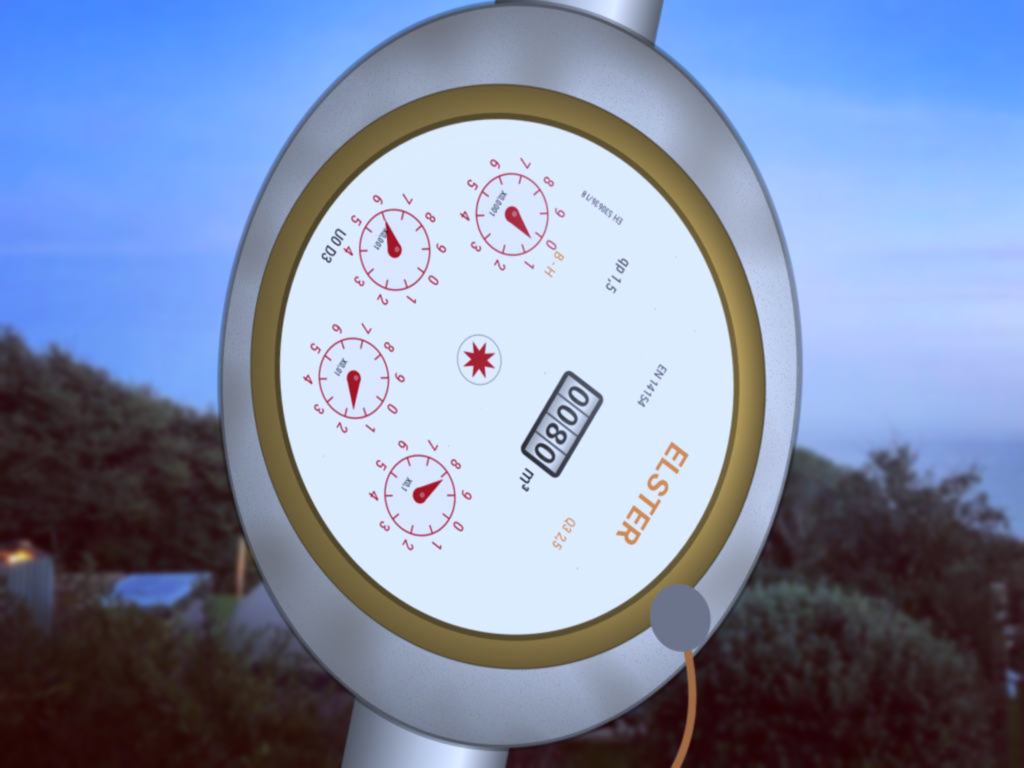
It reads 80.8160; m³
